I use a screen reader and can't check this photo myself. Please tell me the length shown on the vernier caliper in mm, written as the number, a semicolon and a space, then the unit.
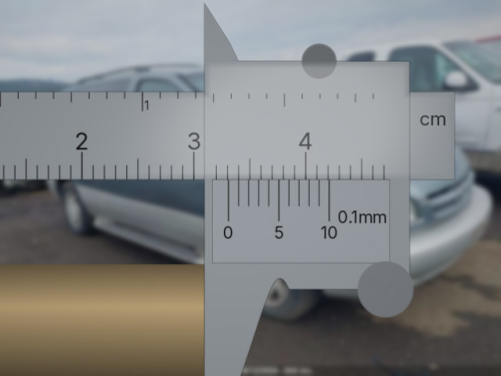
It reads 33.1; mm
